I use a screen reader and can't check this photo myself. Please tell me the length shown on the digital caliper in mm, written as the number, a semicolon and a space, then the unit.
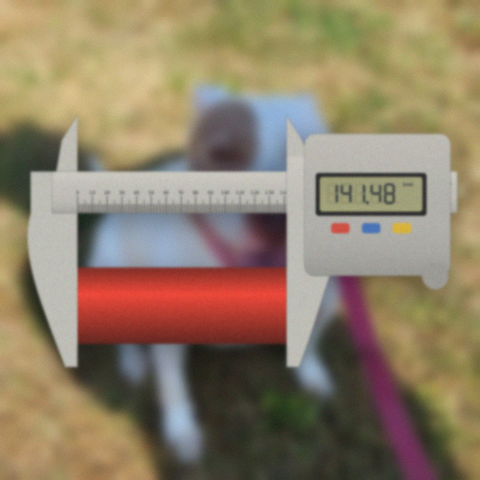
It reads 141.48; mm
